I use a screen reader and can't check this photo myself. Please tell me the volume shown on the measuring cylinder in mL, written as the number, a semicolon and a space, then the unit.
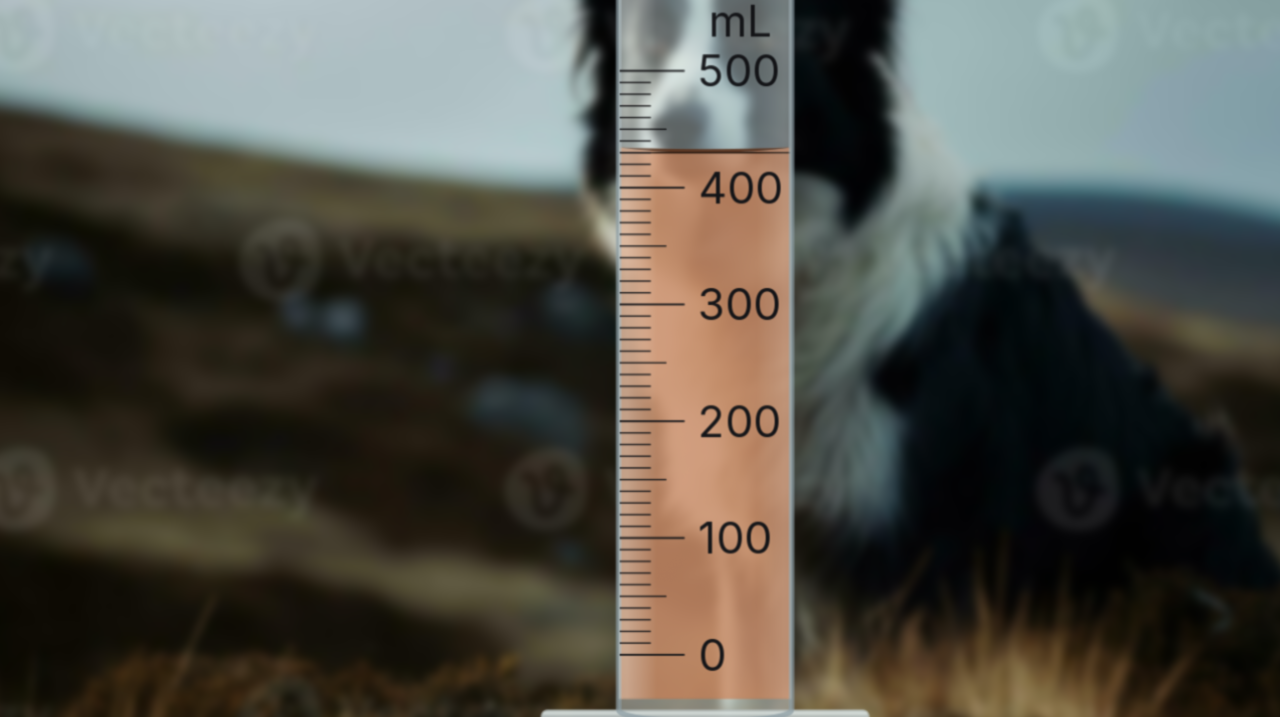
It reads 430; mL
